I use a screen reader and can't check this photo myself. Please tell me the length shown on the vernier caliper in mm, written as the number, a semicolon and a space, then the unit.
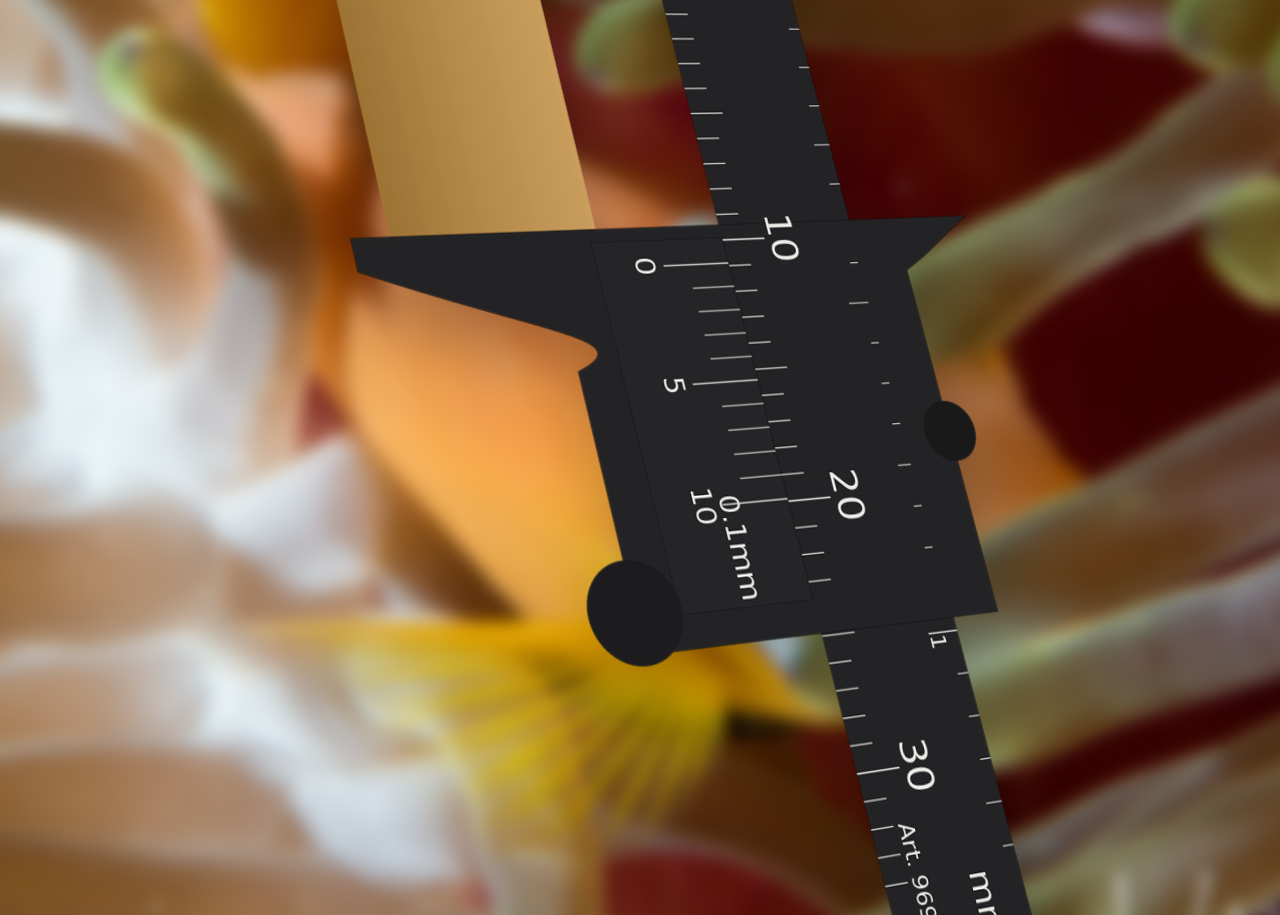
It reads 10.9; mm
